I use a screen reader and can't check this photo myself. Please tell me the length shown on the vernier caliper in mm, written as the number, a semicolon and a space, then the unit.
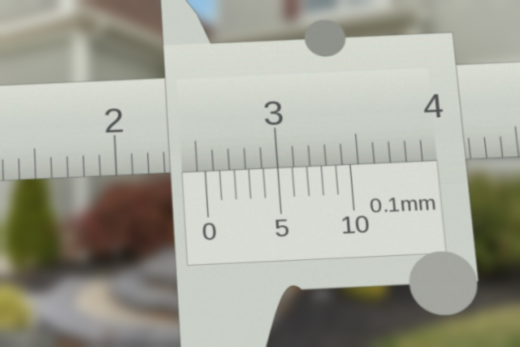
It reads 25.5; mm
